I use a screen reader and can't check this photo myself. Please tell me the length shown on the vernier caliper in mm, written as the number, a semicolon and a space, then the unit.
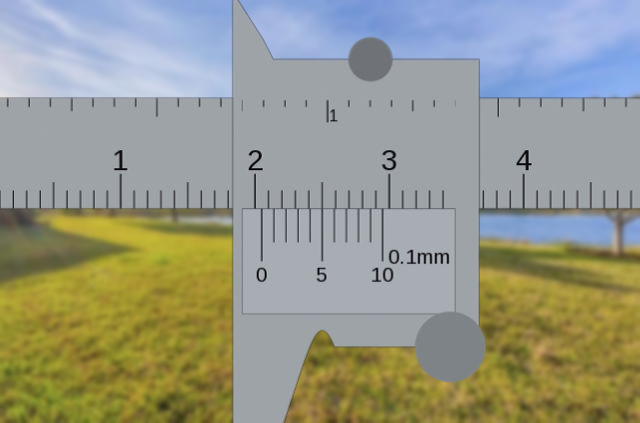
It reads 20.5; mm
